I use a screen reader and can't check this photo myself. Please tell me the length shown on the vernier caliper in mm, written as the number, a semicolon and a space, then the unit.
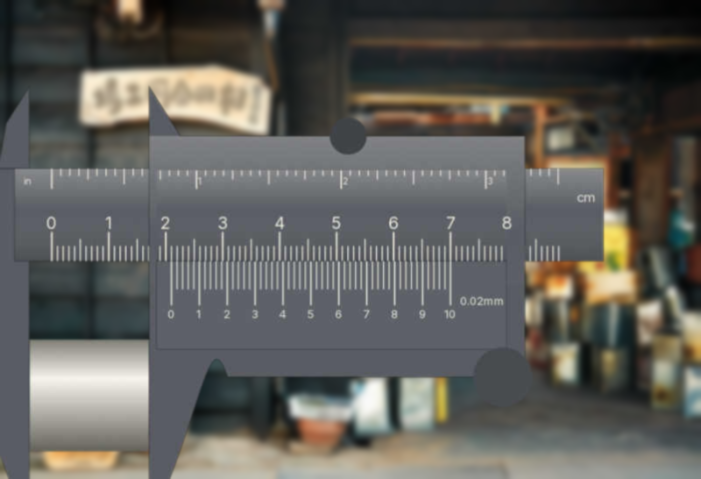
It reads 21.0; mm
